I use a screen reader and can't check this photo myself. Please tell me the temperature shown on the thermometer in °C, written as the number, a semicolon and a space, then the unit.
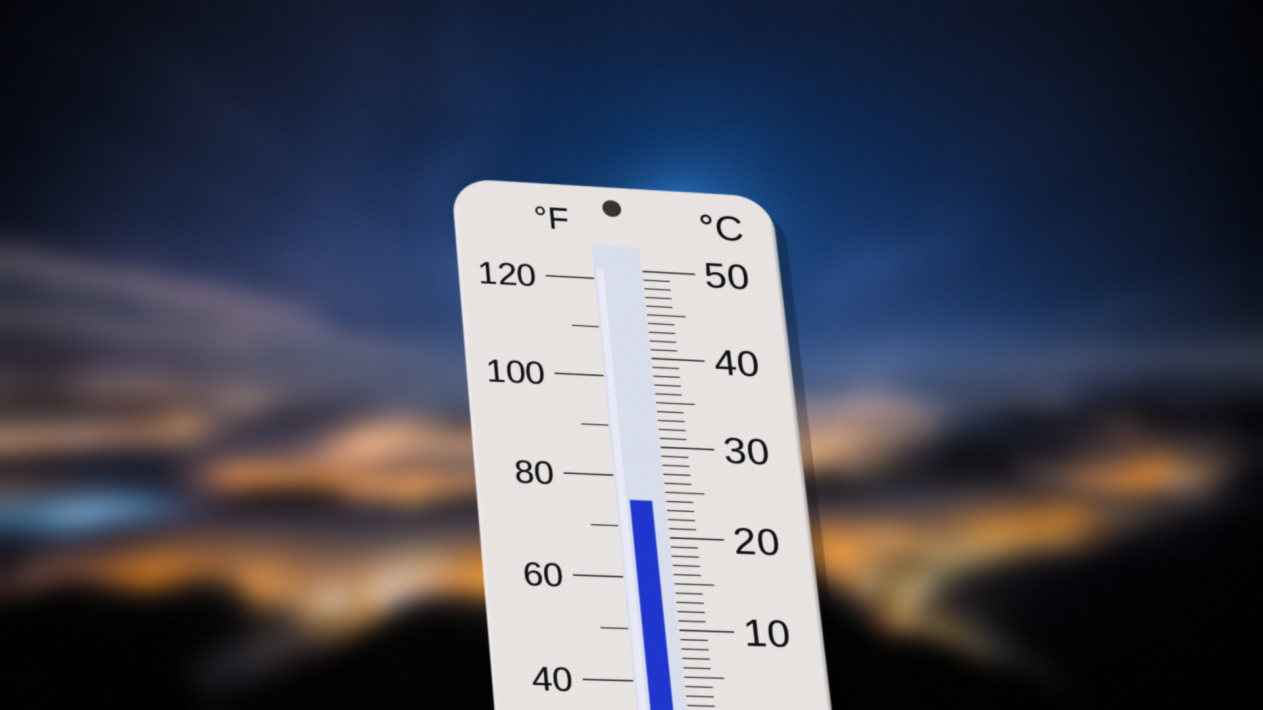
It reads 24; °C
